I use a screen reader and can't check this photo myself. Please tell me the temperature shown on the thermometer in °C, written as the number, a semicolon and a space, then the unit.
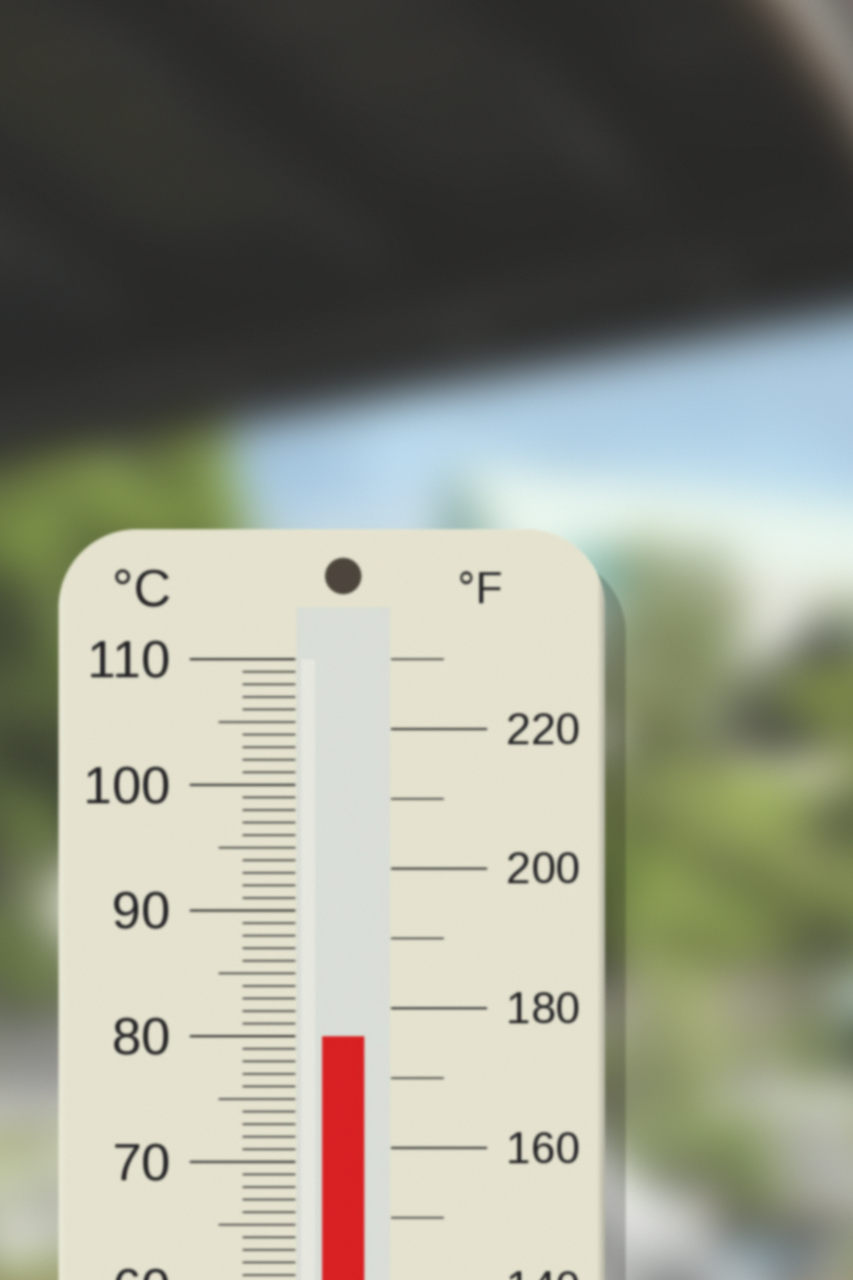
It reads 80; °C
